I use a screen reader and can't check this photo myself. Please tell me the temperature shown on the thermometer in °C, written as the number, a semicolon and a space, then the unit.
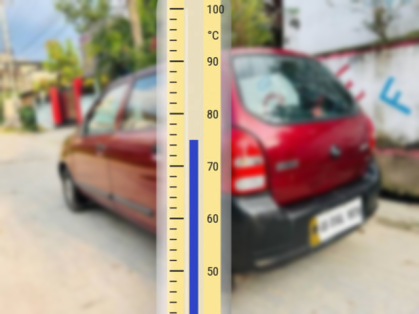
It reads 75; °C
